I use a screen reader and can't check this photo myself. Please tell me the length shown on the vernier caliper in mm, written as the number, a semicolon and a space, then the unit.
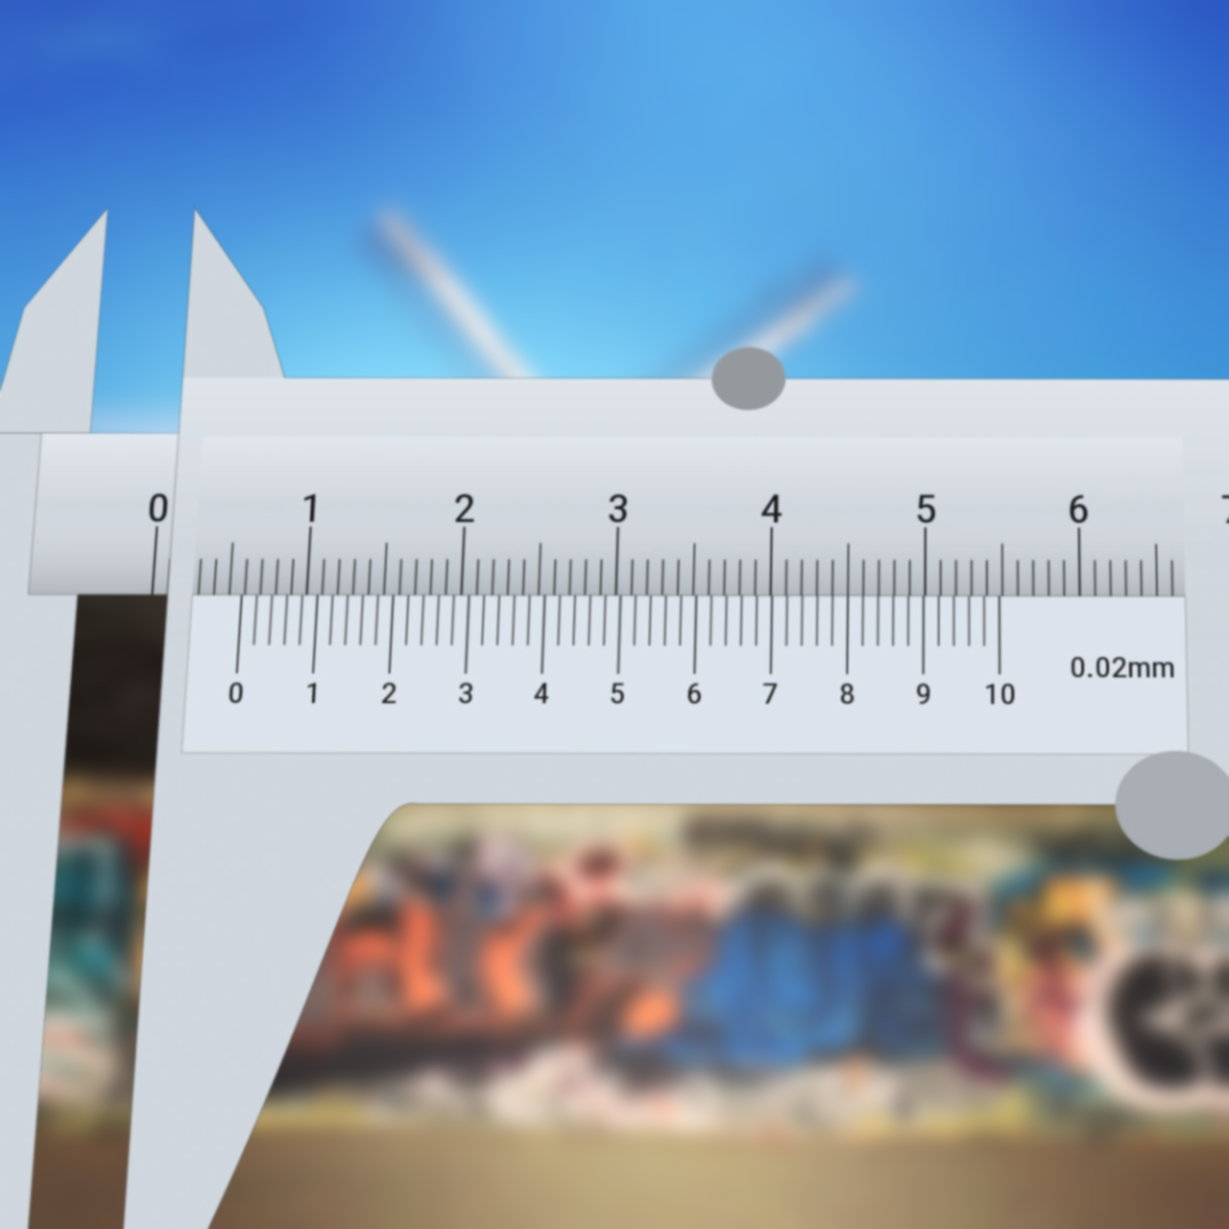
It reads 5.8; mm
